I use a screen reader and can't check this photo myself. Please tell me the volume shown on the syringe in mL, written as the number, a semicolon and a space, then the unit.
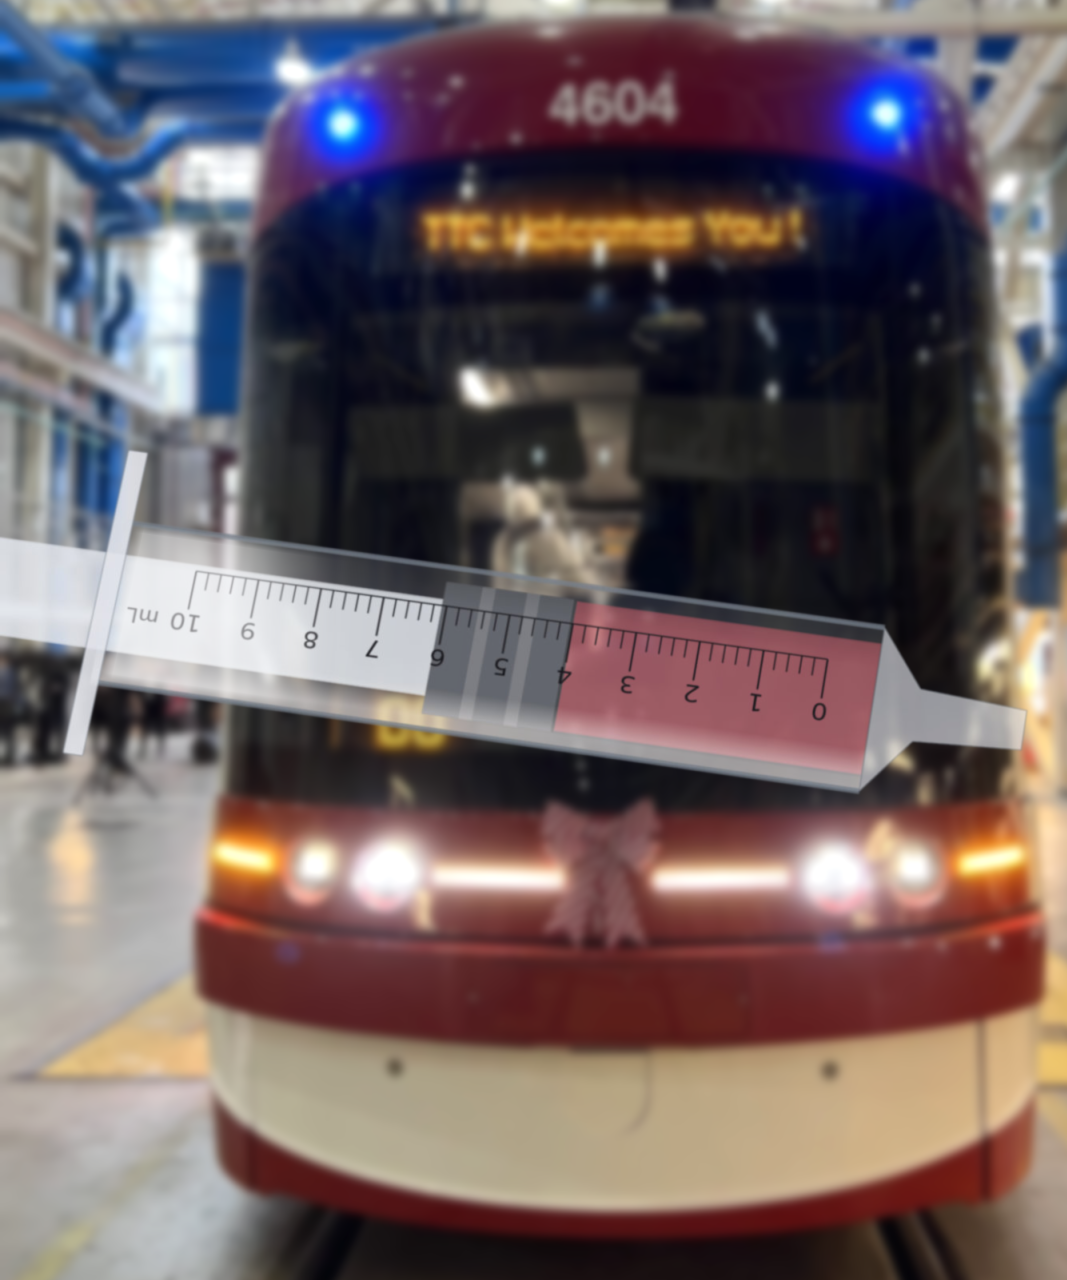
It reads 4; mL
